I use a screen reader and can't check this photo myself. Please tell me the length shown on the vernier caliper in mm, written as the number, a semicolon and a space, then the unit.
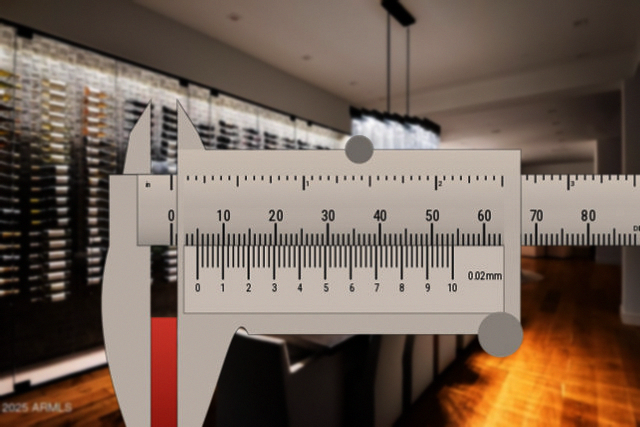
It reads 5.0; mm
